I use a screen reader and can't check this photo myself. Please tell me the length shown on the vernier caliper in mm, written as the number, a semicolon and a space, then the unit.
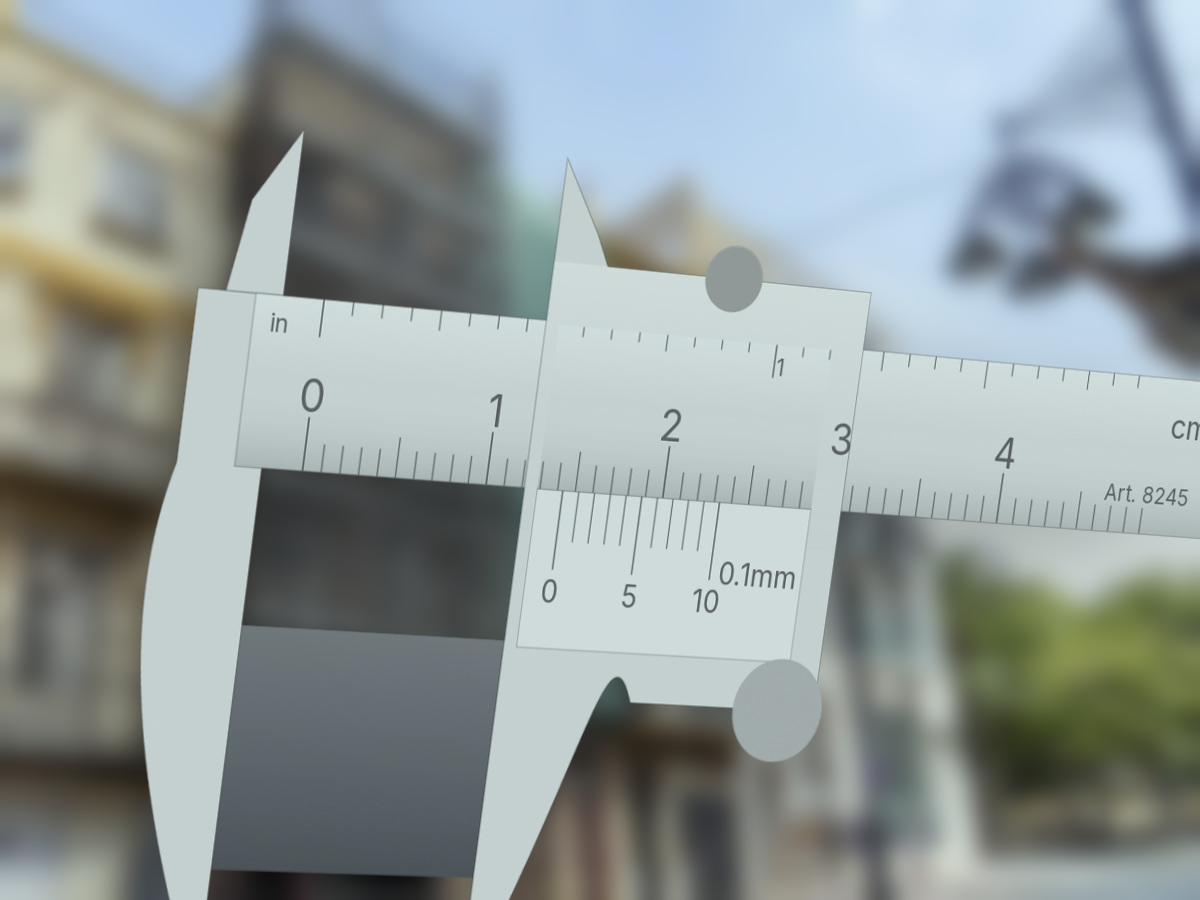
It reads 14.3; mm
